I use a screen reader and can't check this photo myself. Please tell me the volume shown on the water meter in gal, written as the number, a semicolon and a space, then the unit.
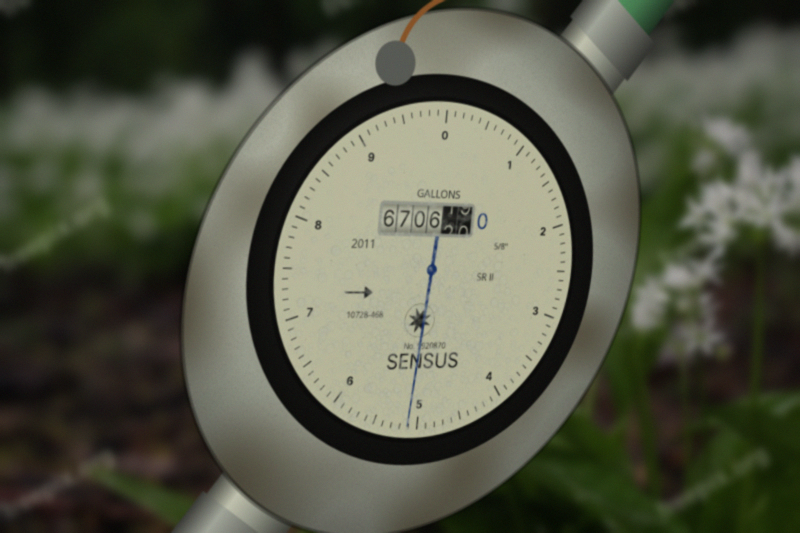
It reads 6706195.1; gal
